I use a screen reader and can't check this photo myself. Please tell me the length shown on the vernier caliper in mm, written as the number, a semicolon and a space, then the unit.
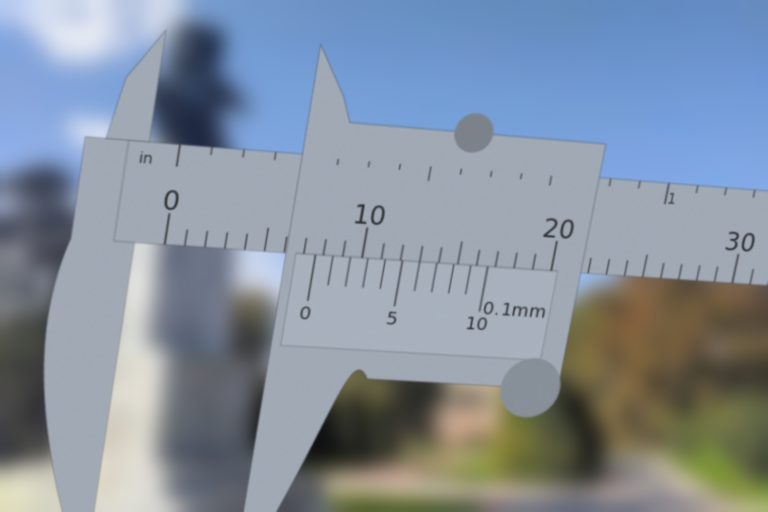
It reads 7.6; mm
